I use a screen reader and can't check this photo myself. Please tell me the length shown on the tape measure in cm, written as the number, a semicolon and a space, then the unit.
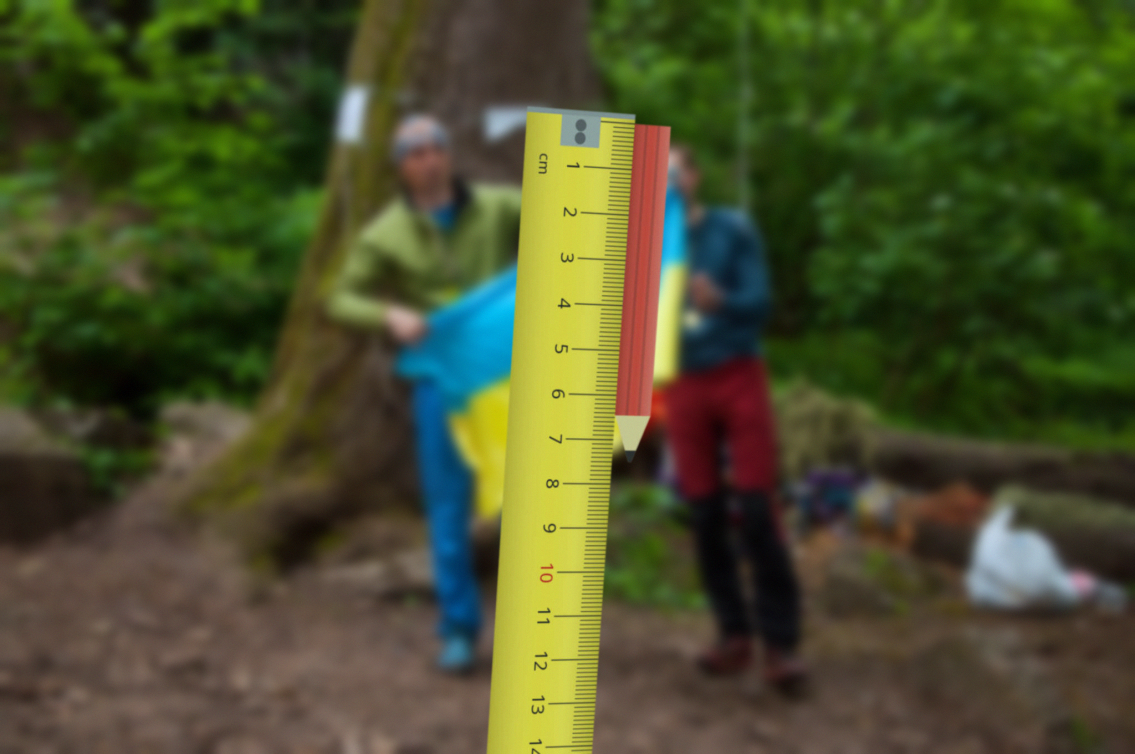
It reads 7.5; cm
